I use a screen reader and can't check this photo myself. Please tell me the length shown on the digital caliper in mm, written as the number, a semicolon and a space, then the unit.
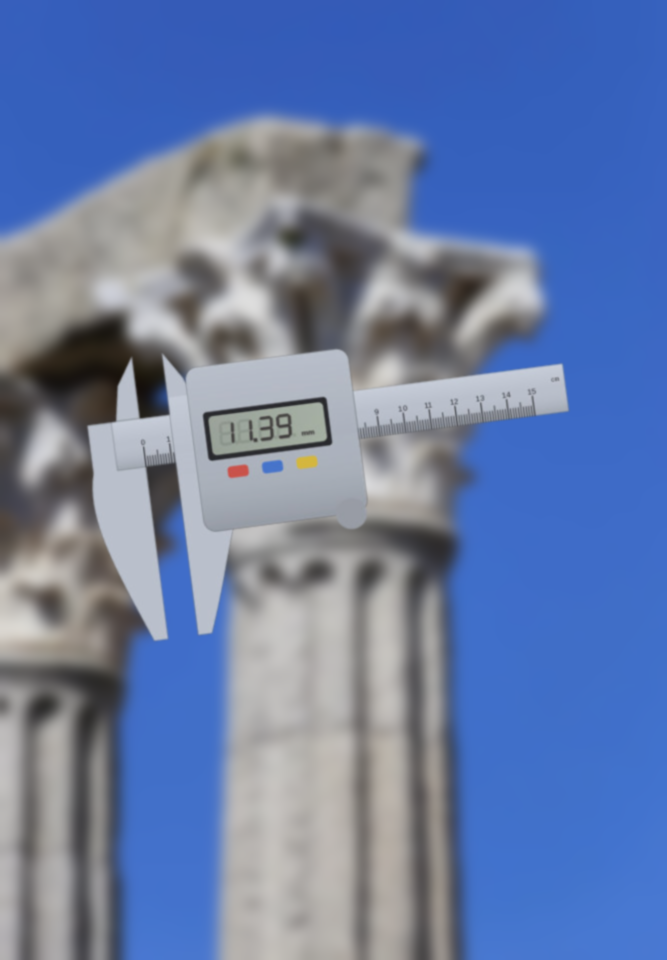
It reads 11.39; mm
